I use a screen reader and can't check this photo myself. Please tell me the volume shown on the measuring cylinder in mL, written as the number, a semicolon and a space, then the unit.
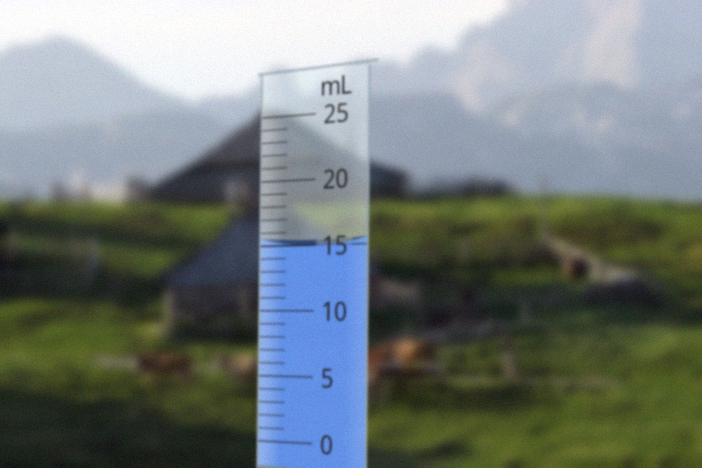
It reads 15; mL
